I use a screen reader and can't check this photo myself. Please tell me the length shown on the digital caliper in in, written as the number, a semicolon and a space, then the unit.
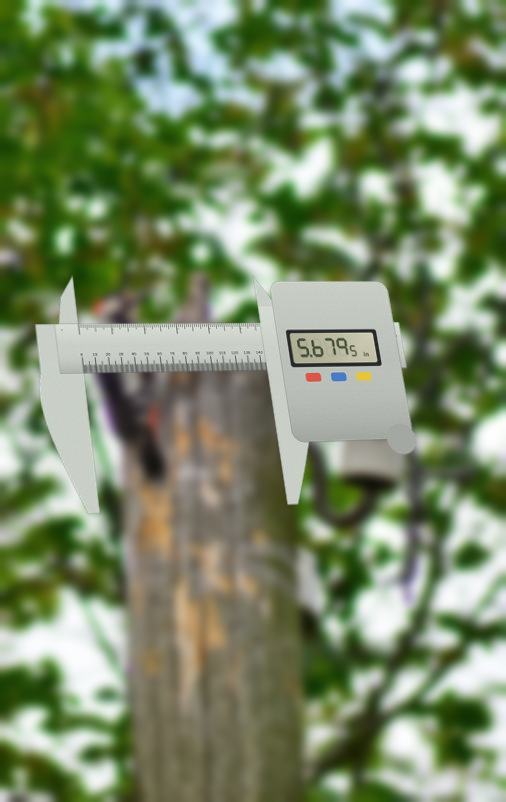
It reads 5.6795; in
